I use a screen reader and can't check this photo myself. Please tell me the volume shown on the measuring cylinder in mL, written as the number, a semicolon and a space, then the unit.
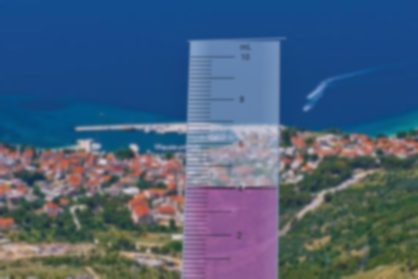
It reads 4; mL
